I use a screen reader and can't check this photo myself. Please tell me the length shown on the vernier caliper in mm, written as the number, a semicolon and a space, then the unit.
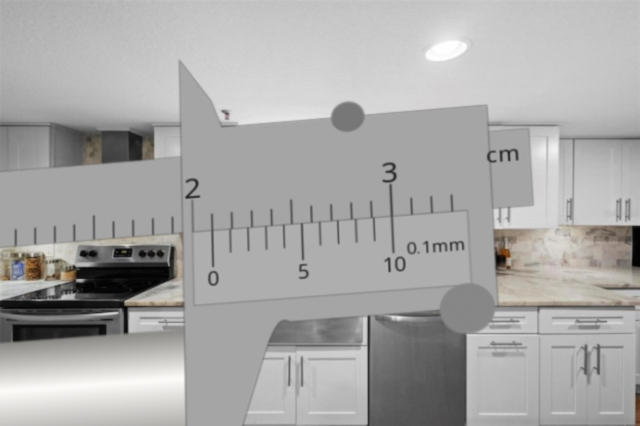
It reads 21.0; mm
